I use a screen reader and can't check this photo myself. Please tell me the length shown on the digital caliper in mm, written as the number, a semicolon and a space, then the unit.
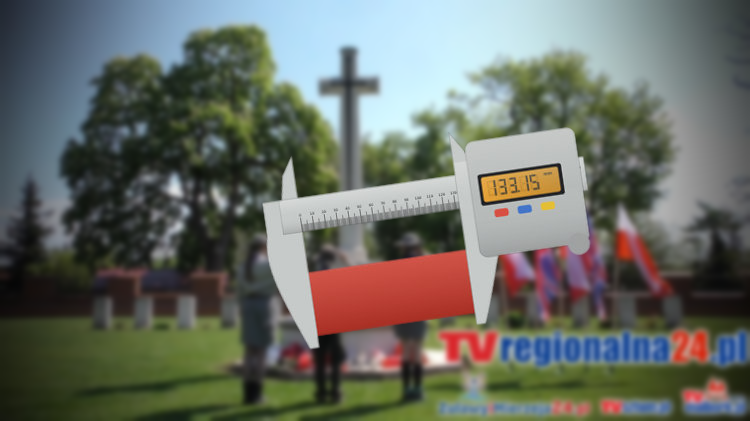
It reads 133.15; mm
